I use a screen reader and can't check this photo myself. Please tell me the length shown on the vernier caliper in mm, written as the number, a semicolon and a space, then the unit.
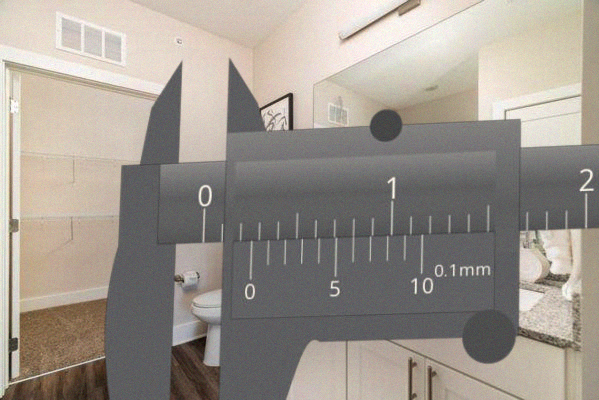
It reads 2.6; mm
